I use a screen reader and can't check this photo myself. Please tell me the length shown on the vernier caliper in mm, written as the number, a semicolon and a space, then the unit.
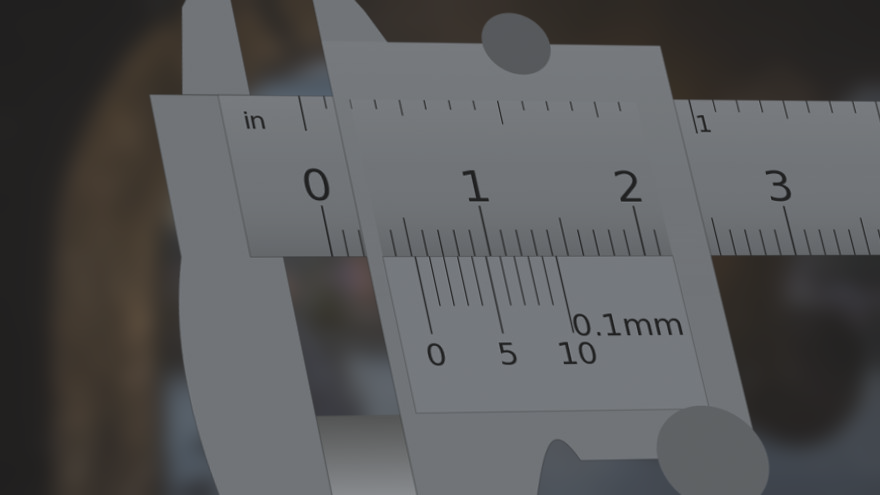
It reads 5.2; mm
